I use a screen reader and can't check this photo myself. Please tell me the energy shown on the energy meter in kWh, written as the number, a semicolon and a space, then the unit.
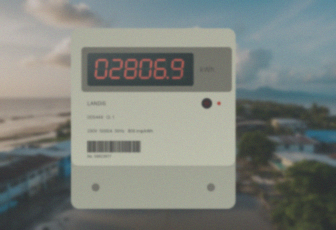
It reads 2806.9; kWh
